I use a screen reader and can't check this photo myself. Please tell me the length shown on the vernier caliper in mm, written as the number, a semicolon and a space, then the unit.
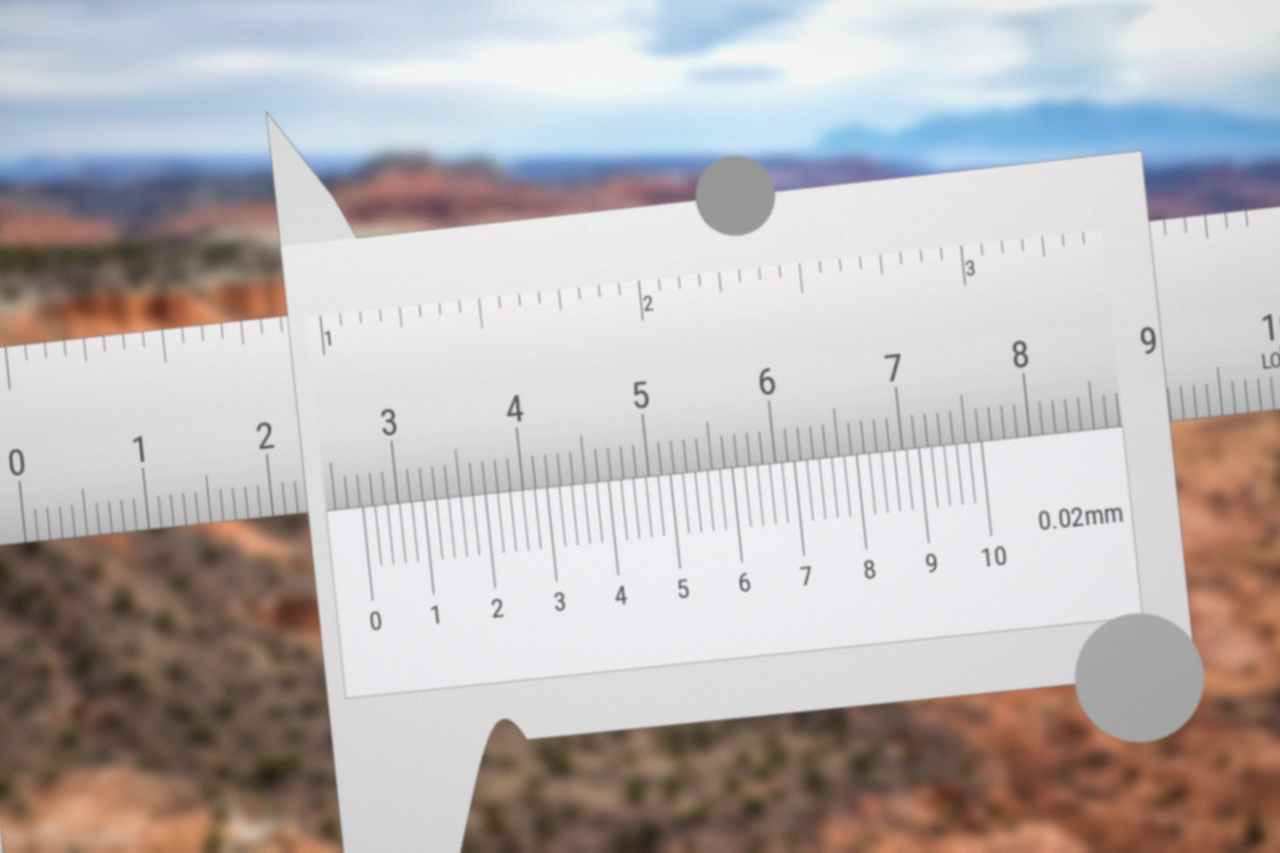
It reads 27.2; mm
